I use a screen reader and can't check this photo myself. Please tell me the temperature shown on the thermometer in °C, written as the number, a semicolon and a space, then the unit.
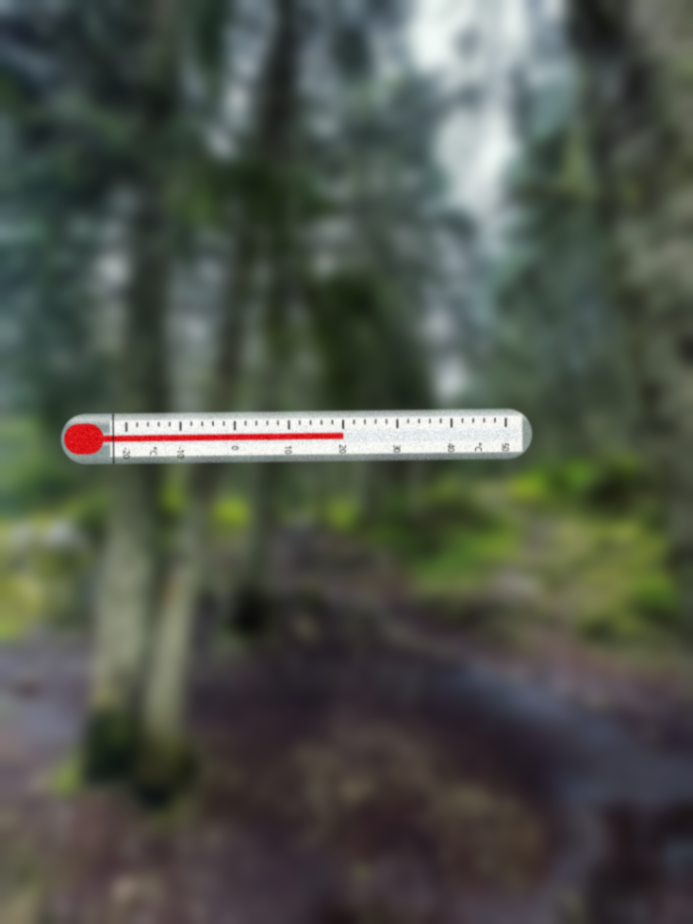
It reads 20; °C
